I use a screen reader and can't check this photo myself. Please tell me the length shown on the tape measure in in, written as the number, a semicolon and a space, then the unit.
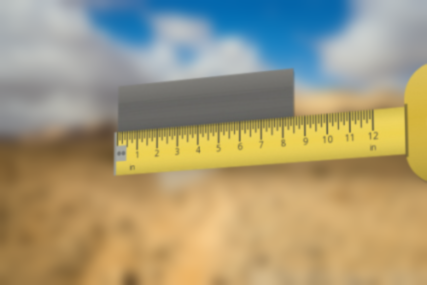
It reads 8.5; in
